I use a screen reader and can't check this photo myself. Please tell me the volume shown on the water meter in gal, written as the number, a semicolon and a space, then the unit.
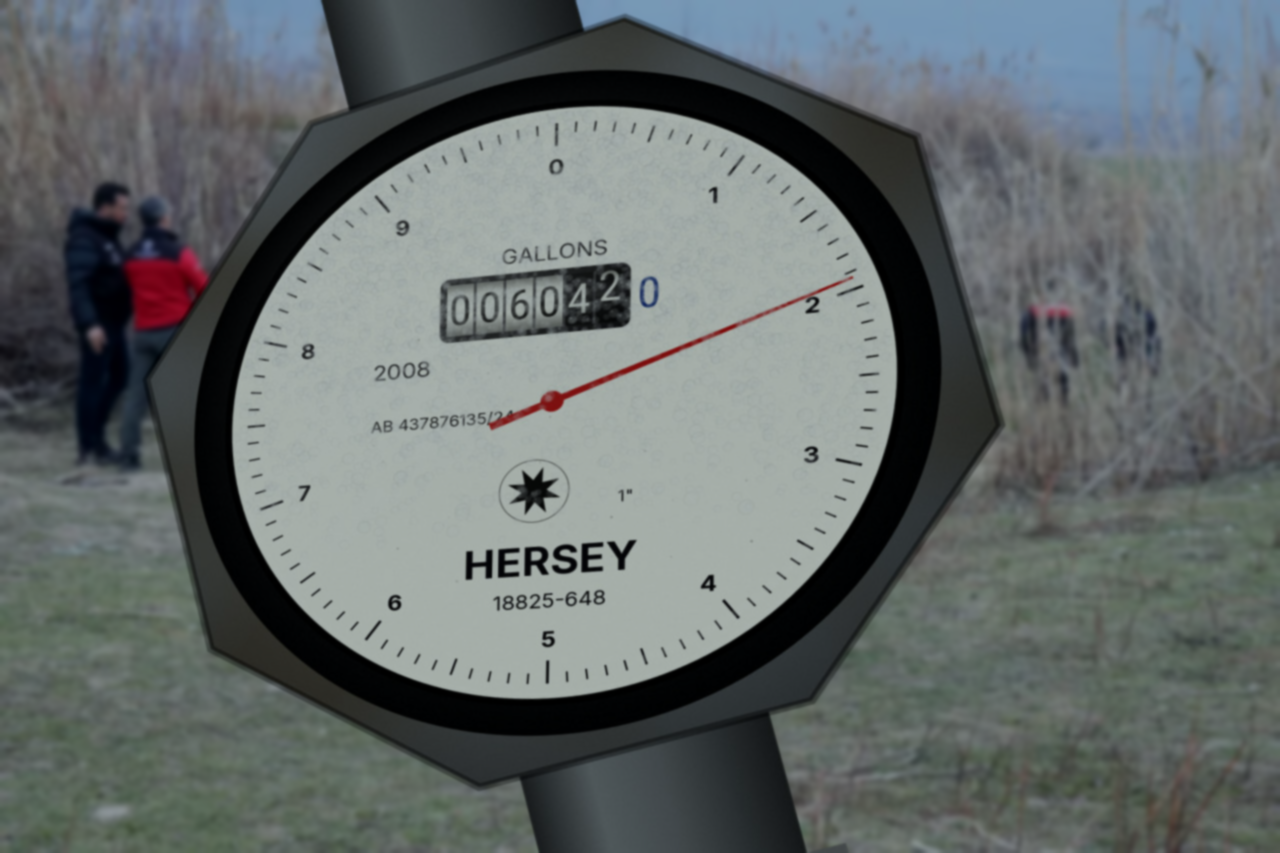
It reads 60421.9; gal
